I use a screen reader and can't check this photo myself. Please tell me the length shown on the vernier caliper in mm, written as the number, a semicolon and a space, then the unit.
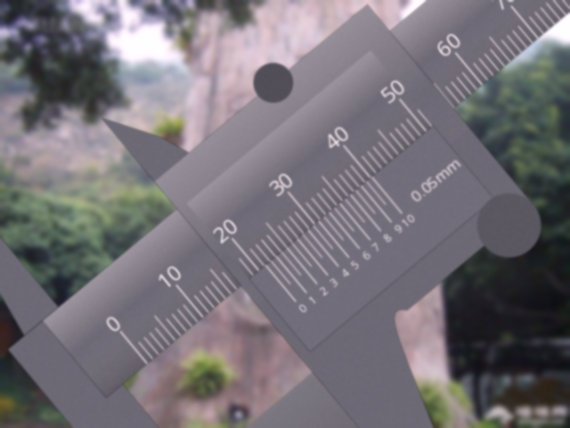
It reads 21.2; mm
